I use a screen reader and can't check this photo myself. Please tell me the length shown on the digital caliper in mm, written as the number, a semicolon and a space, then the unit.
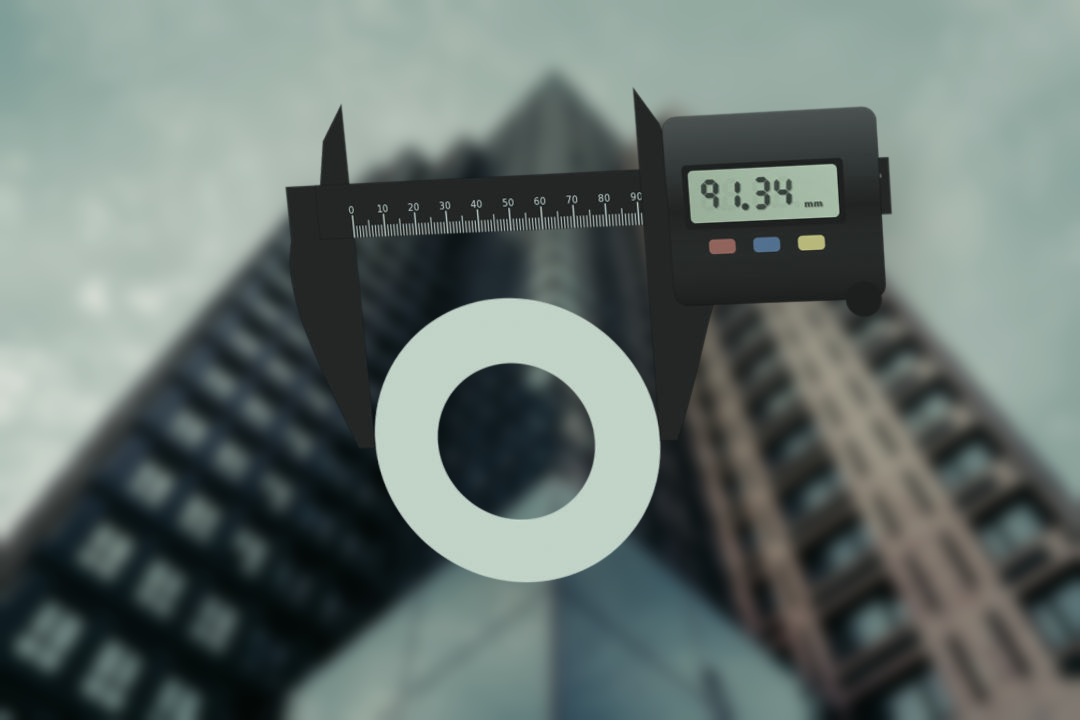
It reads 91.34; mm
